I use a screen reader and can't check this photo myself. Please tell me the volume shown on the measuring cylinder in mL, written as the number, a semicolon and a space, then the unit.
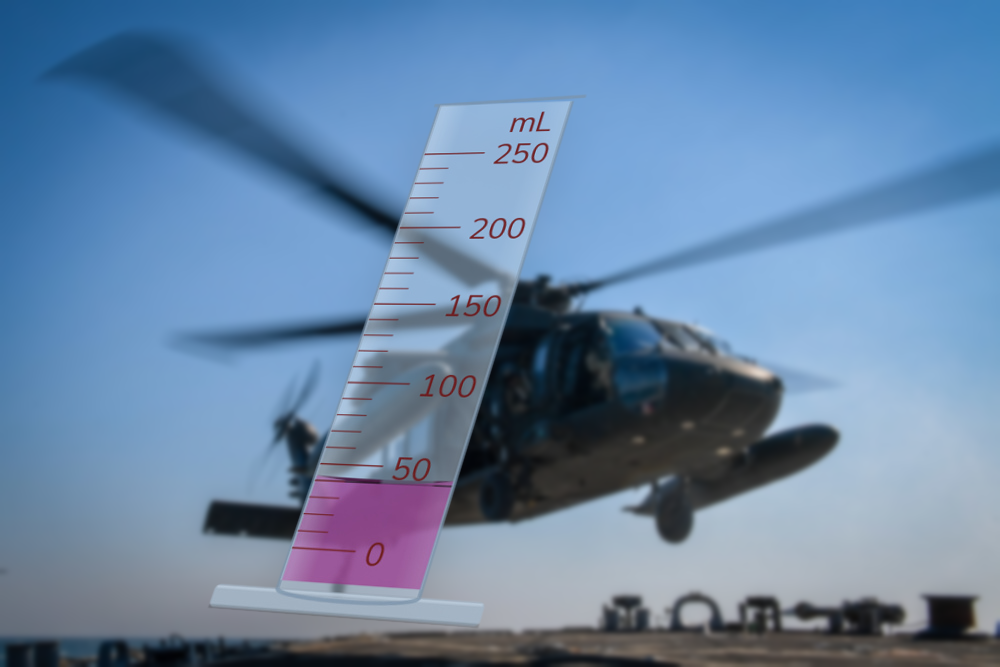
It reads 40; mL
